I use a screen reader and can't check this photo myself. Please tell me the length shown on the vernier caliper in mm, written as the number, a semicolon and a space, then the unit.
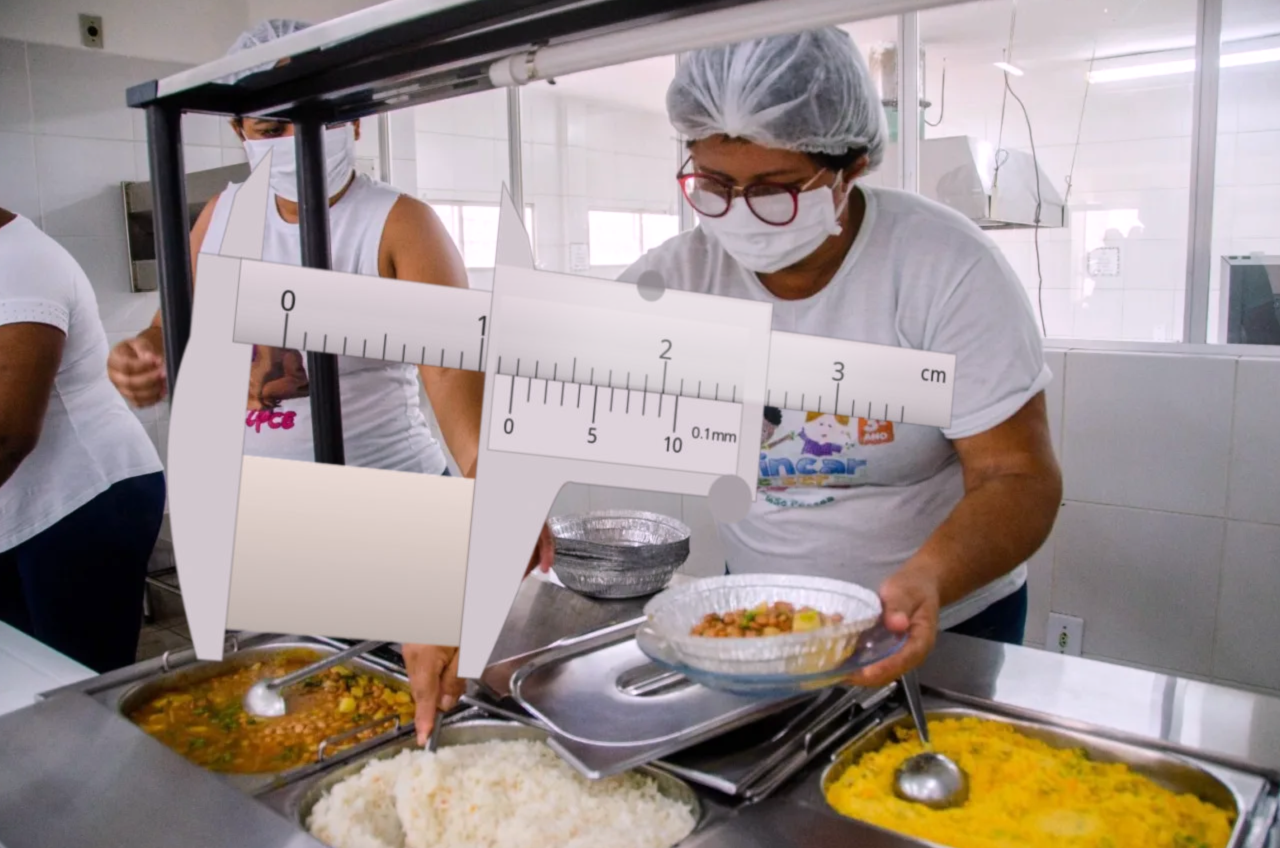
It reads 11.8; mm
